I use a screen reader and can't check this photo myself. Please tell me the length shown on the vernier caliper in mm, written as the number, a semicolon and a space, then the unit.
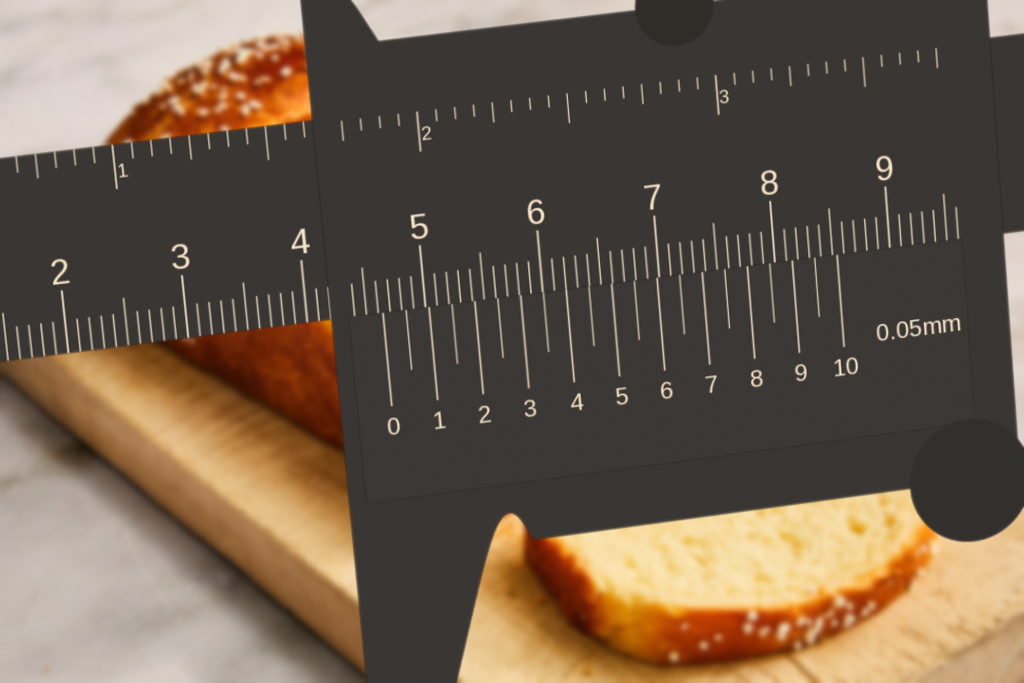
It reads 46.4; mm
